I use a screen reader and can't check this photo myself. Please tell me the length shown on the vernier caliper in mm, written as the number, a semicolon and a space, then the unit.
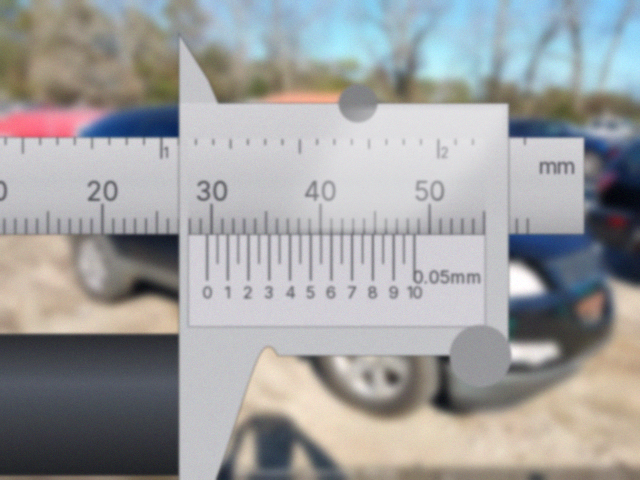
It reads 29.6; mm
